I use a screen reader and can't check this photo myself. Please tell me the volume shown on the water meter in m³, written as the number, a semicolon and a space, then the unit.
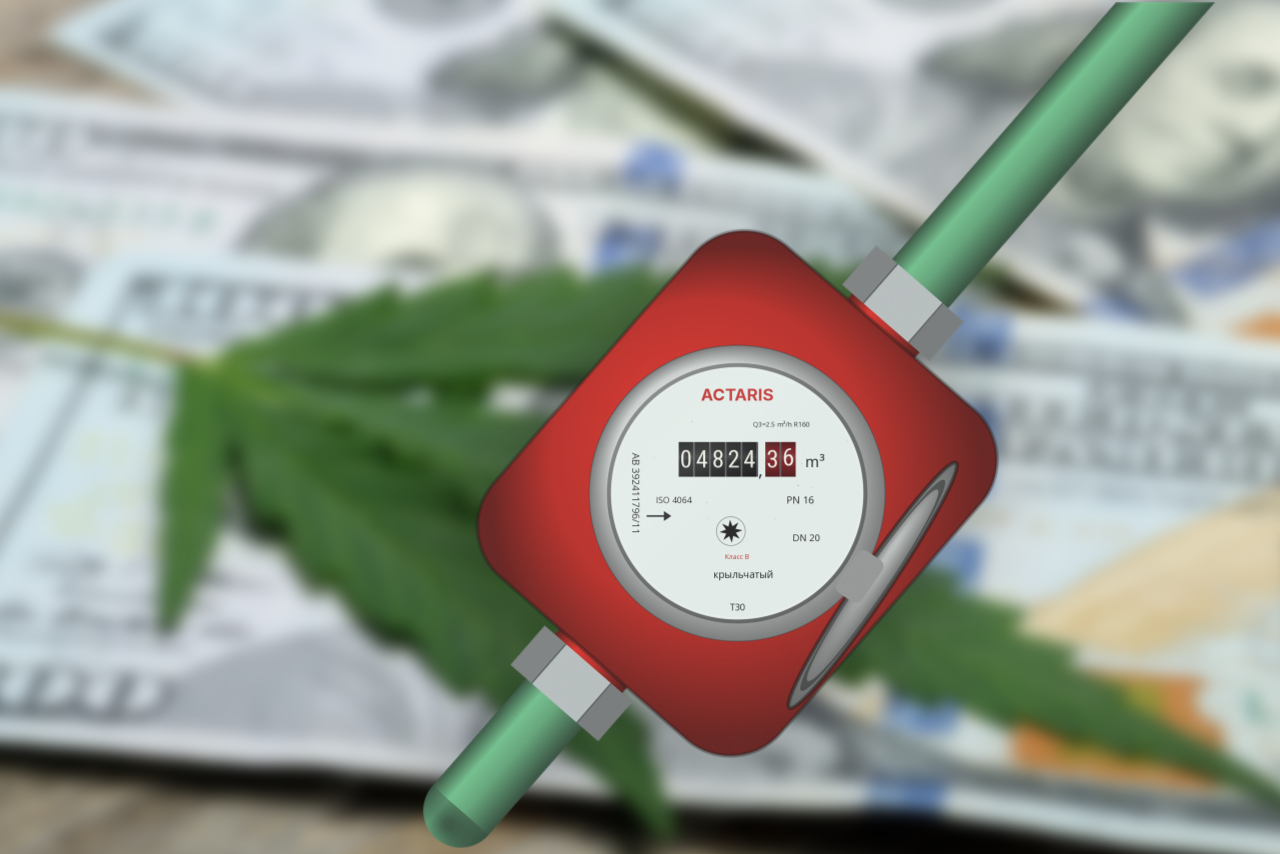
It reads 4824.36; m³
